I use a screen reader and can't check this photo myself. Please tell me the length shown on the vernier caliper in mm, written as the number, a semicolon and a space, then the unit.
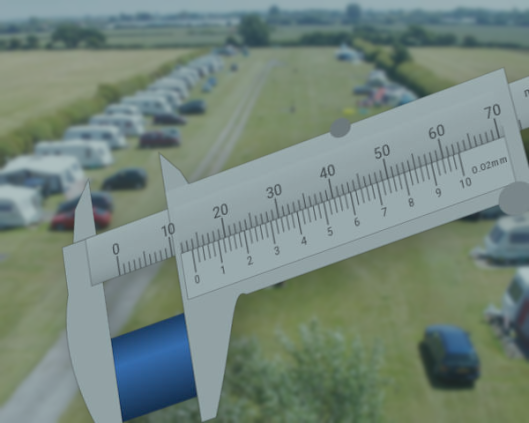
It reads 13.8; mm
